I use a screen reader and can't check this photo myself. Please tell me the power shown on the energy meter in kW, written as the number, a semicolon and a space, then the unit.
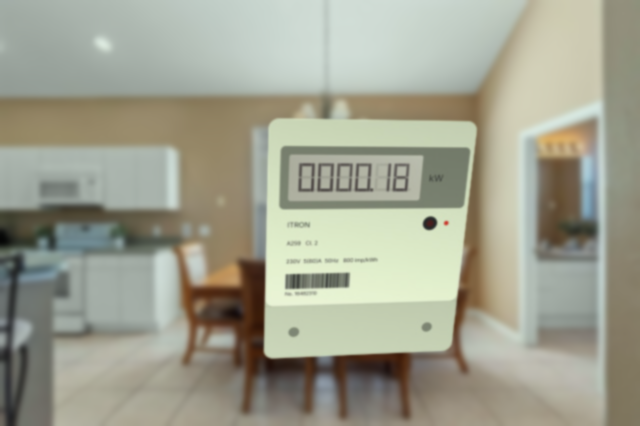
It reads 0.18; kW
